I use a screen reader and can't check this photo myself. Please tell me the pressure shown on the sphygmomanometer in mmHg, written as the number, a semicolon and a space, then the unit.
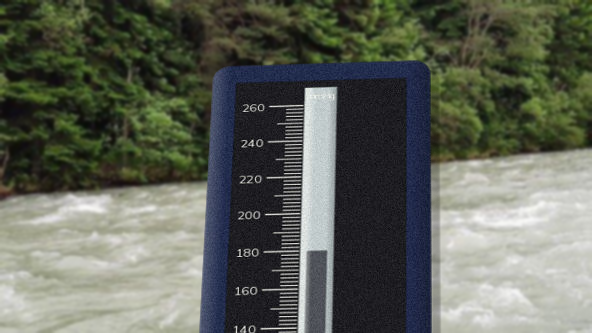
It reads 180; mmHg
